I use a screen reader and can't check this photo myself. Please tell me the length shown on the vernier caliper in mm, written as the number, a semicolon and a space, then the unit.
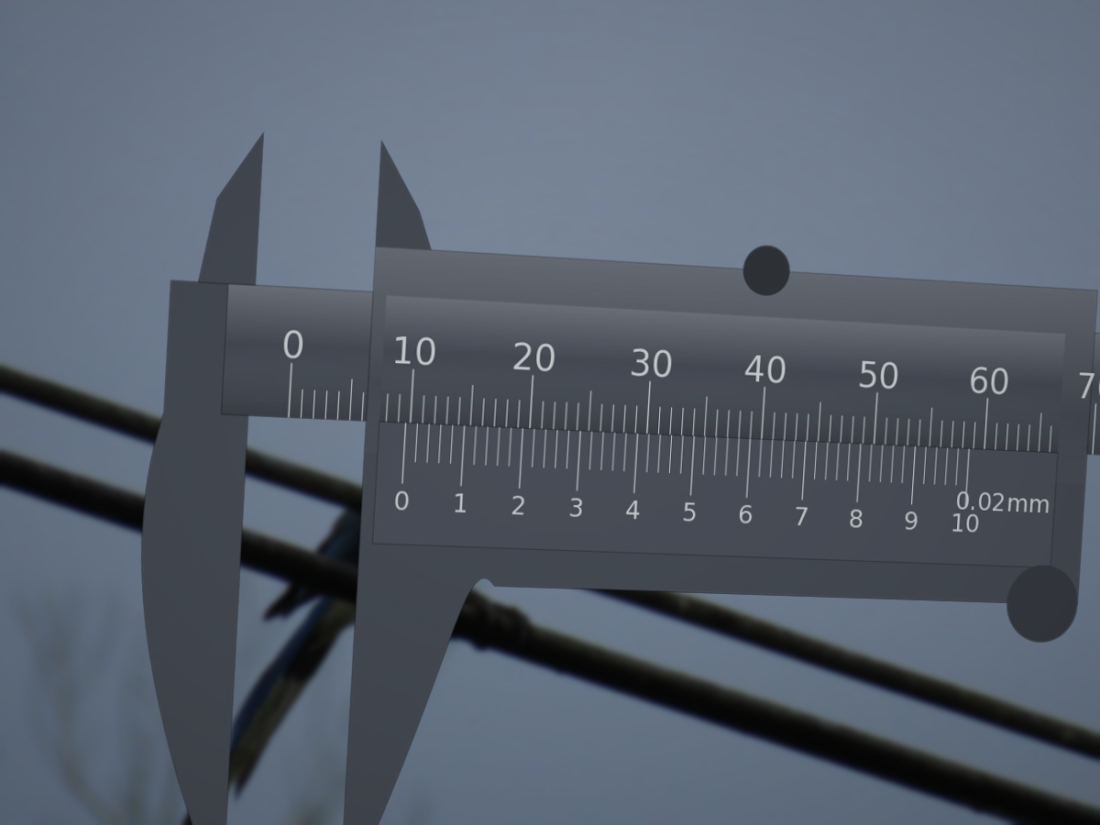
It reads 9.6; mm
